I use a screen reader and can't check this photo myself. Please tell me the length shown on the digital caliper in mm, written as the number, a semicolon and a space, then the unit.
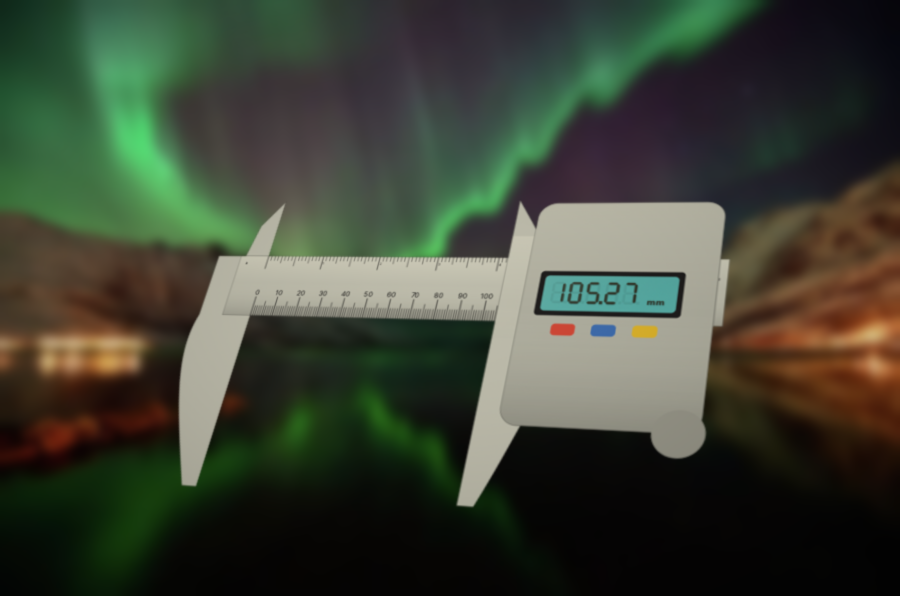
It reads 105.27; mm
